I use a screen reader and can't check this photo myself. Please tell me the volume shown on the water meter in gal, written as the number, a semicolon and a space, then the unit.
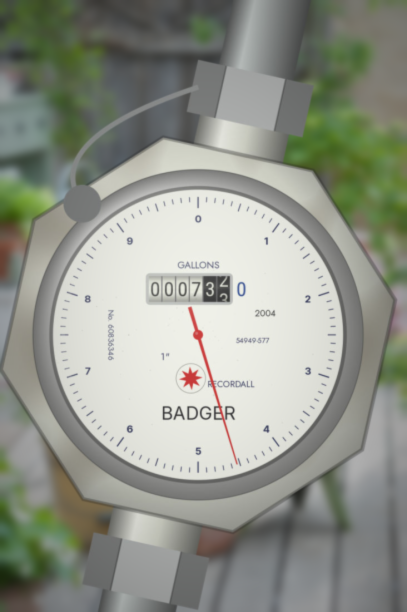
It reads 7324.5; gal
